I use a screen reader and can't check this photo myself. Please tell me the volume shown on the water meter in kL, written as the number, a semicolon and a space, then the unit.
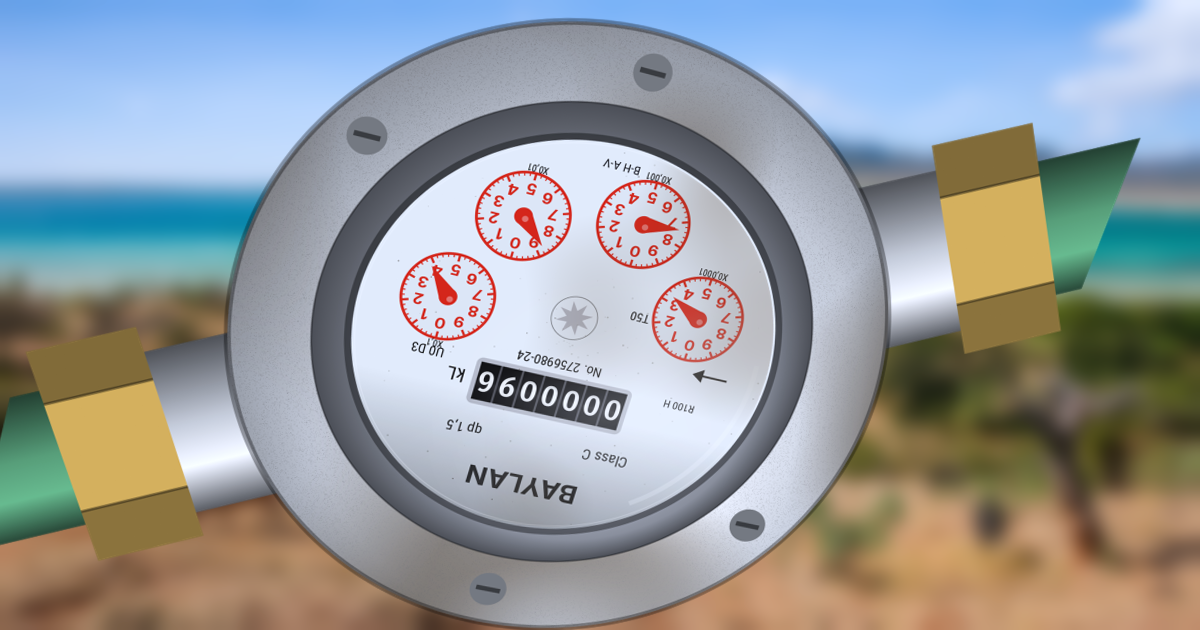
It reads 96.3873; kL
